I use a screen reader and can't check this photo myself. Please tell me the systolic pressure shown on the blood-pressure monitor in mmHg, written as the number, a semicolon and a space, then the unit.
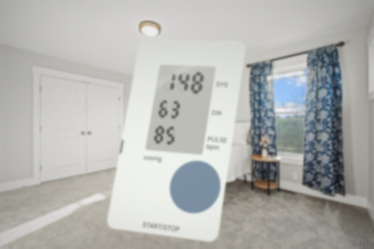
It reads 148; mmHg
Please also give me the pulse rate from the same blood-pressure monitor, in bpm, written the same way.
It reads 85; bpm
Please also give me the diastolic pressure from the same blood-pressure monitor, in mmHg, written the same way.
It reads 63; mmHg
